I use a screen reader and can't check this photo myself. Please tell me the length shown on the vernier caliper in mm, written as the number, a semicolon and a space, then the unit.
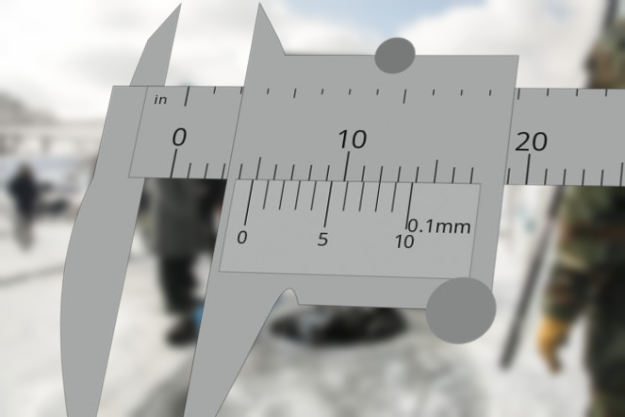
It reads 4.8; mm
